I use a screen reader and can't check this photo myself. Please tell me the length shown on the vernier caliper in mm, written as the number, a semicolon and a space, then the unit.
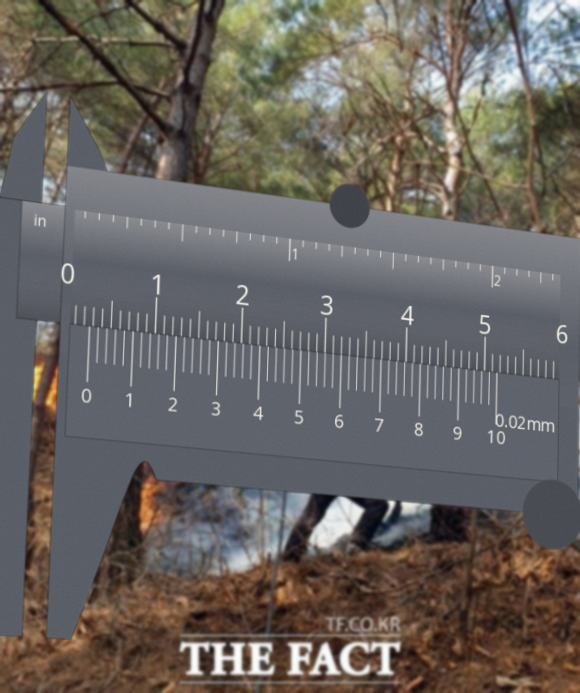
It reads 2.6; mm
